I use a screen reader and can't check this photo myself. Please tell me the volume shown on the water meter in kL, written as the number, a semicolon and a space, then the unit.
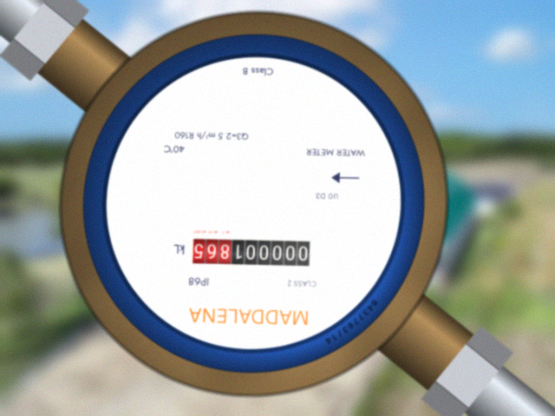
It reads 1.865; kL
